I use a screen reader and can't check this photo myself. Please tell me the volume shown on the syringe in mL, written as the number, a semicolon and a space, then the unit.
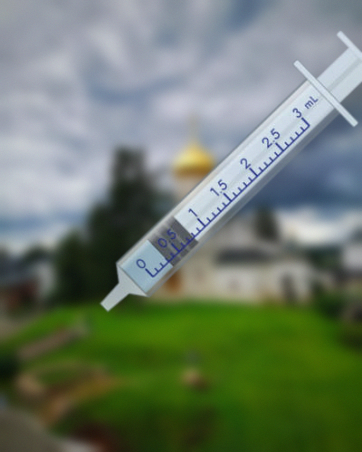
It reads 0.3; mL
